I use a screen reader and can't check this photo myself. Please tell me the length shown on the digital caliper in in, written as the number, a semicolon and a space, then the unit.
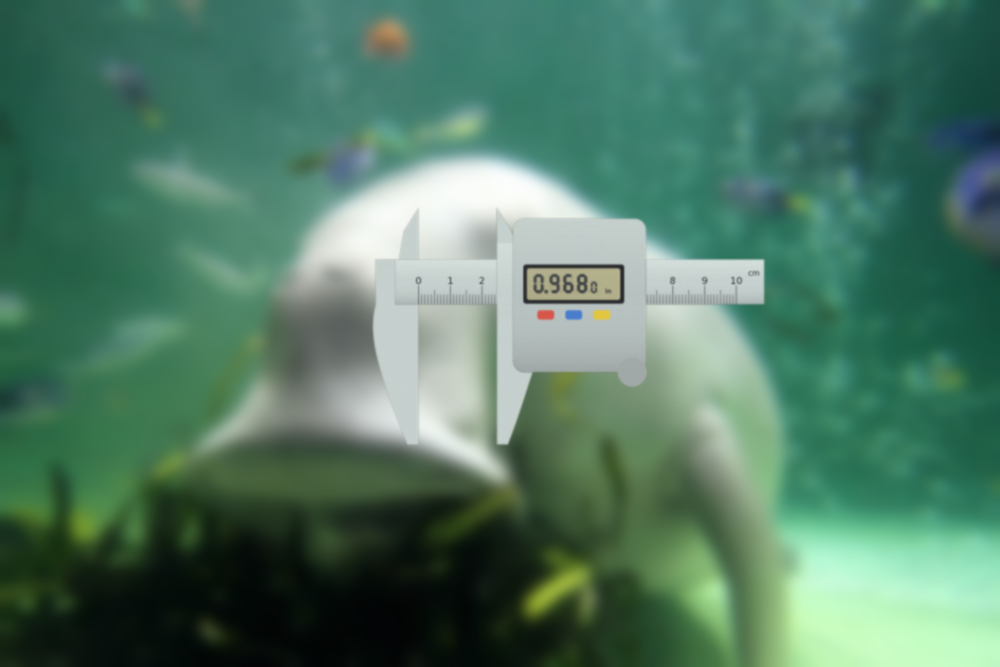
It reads 0.9680; in
